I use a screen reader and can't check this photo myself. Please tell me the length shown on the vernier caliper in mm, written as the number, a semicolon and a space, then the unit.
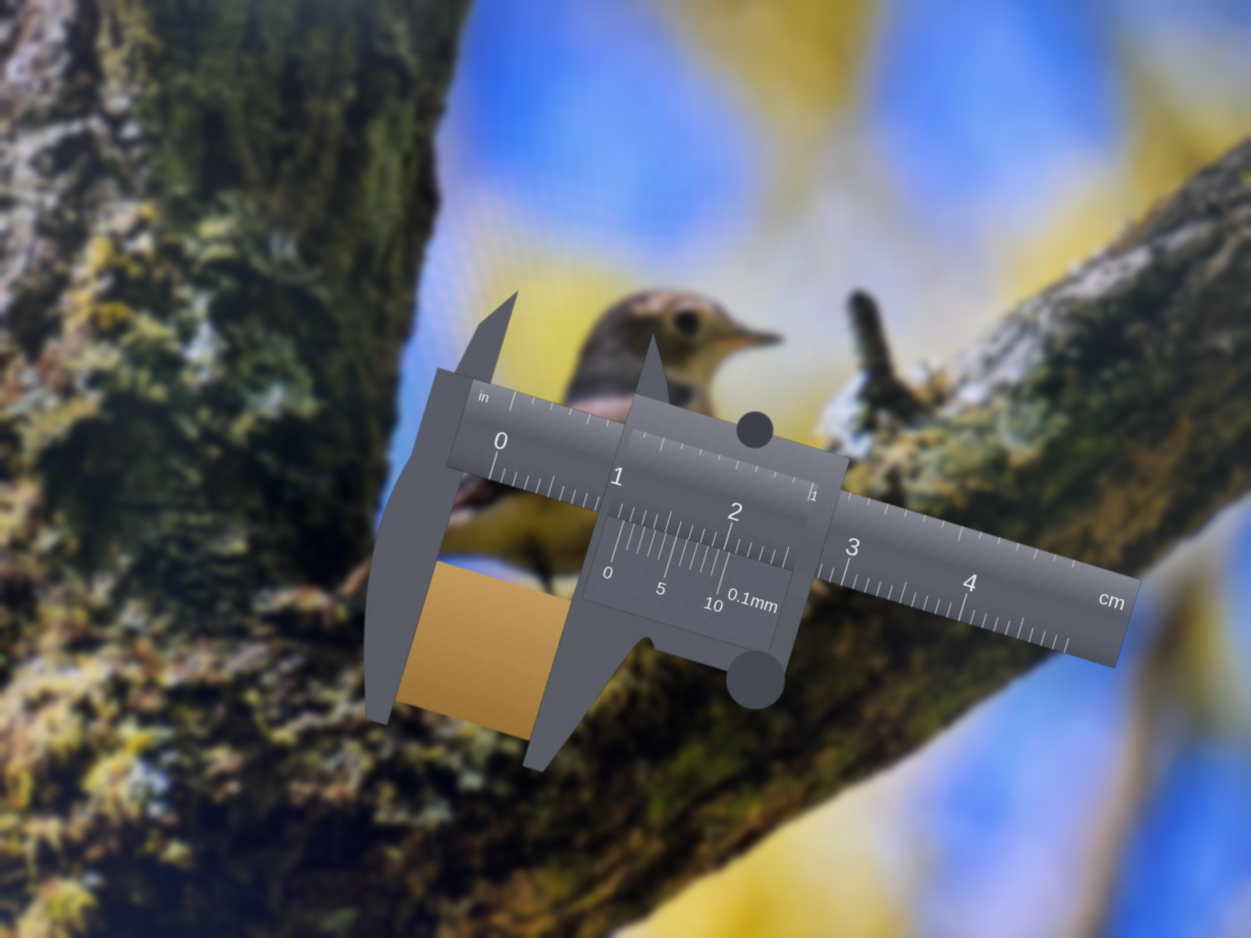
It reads 11.5; mm
